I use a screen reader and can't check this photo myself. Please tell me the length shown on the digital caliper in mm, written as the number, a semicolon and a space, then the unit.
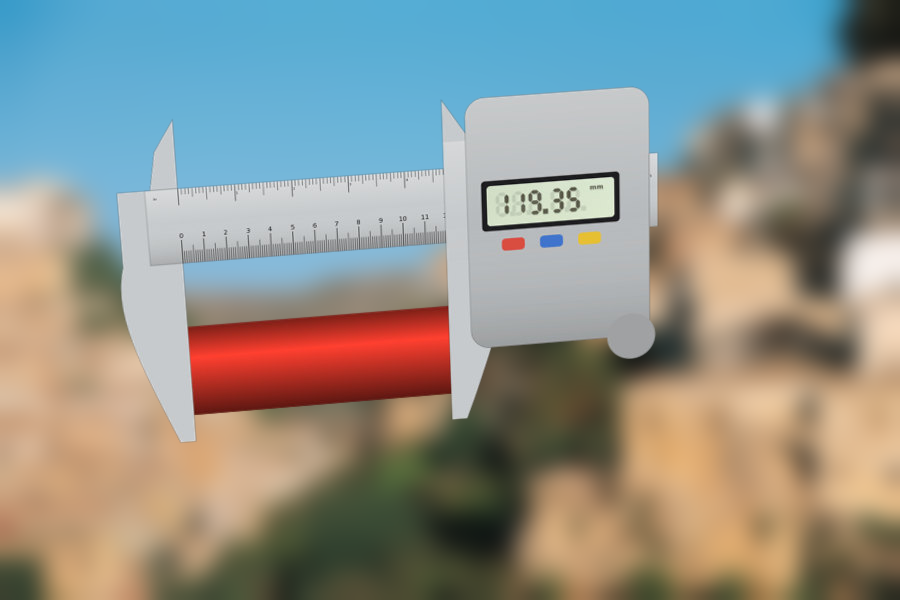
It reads 119.35; mm
